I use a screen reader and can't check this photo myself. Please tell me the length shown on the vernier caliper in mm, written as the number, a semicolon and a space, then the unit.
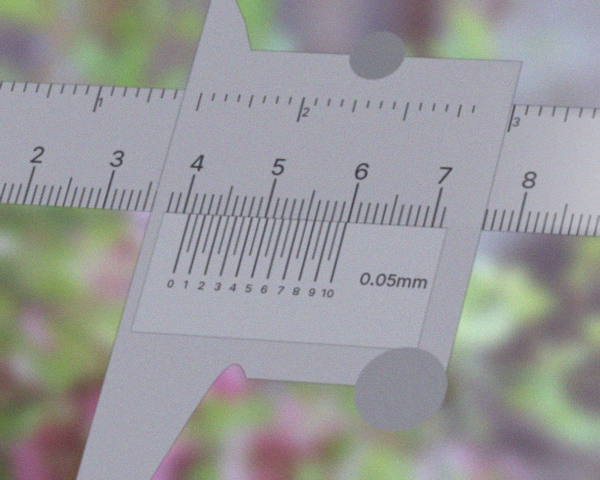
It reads 40.8; mm
